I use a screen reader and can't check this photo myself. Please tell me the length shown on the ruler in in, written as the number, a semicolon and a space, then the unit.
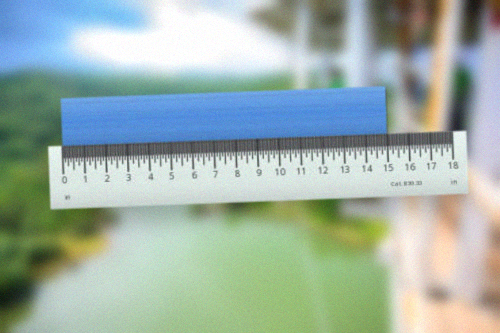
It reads 15; in
